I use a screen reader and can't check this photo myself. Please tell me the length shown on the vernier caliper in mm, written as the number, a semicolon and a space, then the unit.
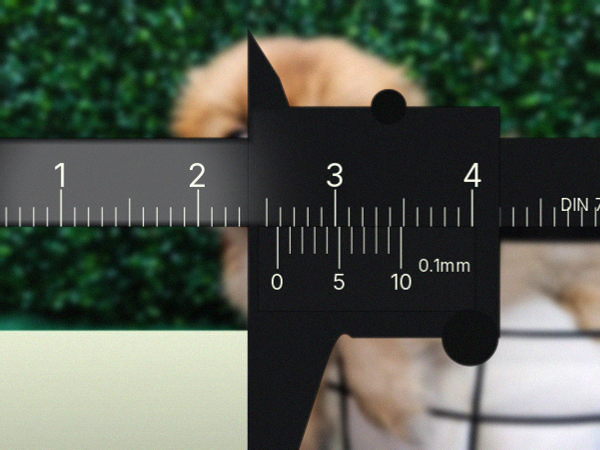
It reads 25.8; mm
